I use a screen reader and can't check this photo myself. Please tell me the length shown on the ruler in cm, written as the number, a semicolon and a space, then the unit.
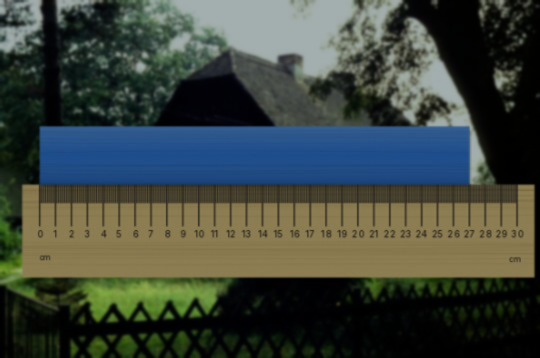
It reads 27; cm
